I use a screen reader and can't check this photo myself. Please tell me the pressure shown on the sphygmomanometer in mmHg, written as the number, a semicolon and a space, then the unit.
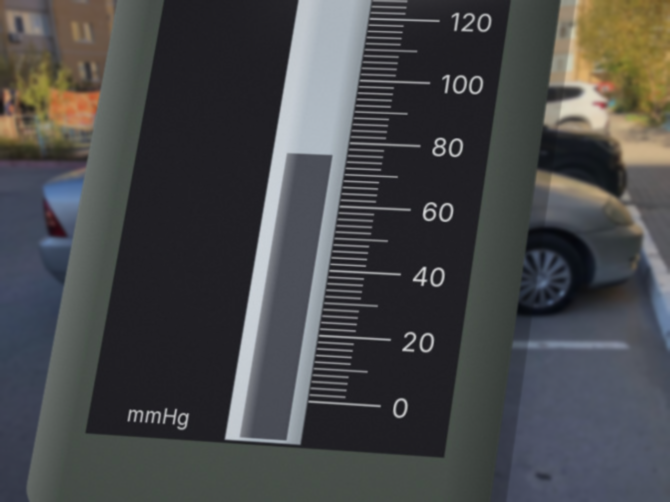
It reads 76; mmHg
